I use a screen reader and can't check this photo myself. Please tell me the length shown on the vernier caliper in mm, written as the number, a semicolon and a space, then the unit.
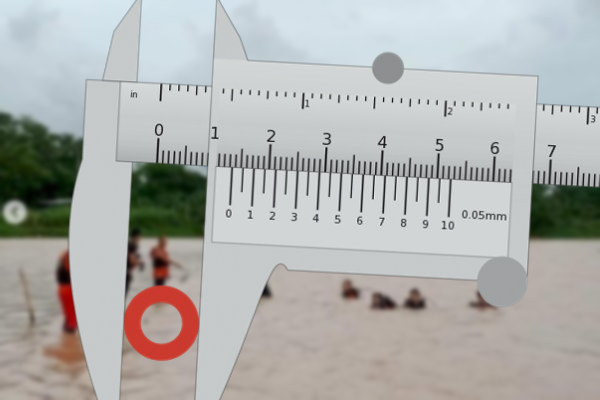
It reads 13.4; mm
